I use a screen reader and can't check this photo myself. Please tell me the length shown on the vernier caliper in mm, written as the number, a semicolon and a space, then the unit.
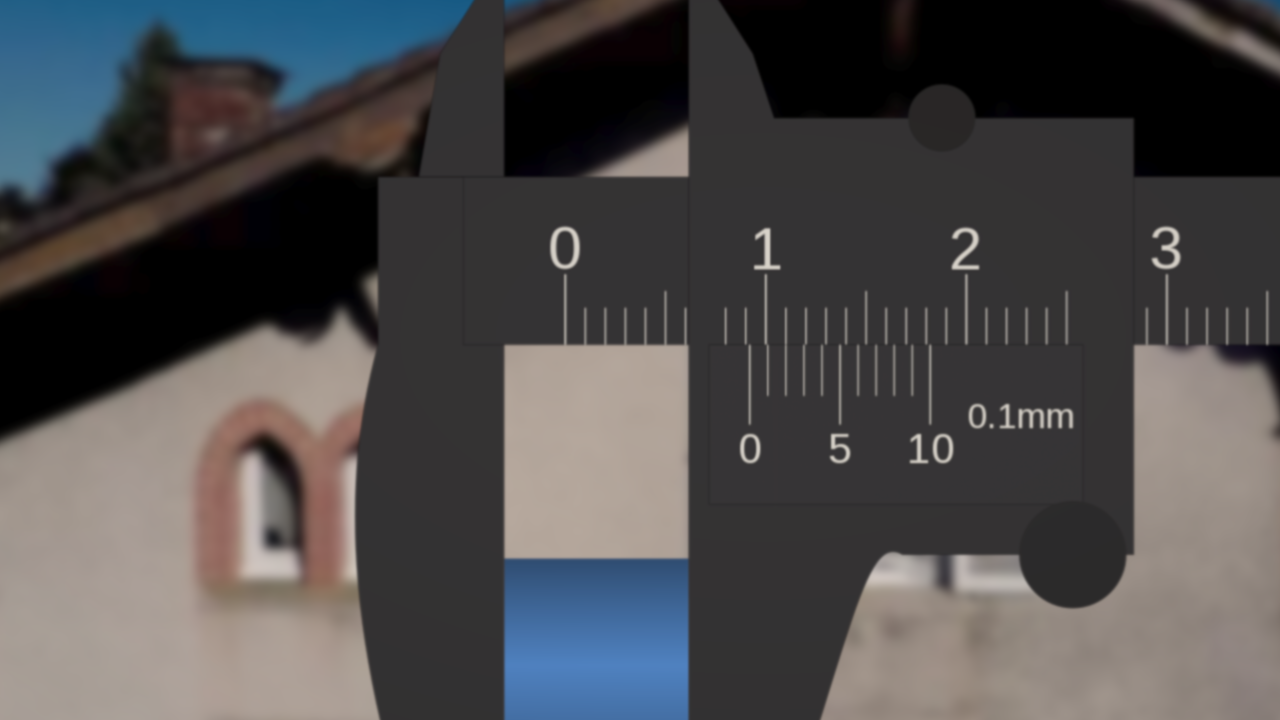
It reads 9.2; mm
